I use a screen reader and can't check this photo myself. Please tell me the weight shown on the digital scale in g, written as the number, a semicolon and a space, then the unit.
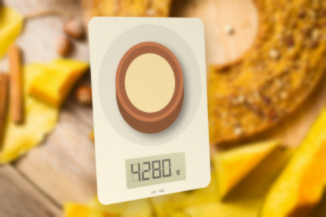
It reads 4280; g
